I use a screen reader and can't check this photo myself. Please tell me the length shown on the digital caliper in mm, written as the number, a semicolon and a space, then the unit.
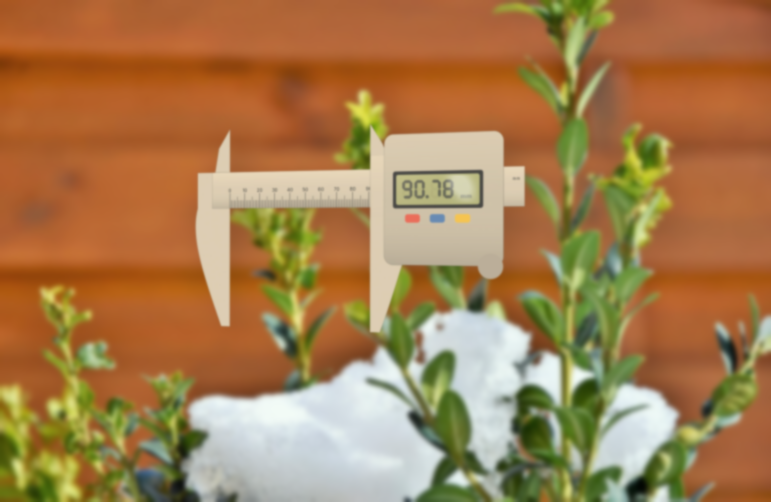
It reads 90.78; mm
